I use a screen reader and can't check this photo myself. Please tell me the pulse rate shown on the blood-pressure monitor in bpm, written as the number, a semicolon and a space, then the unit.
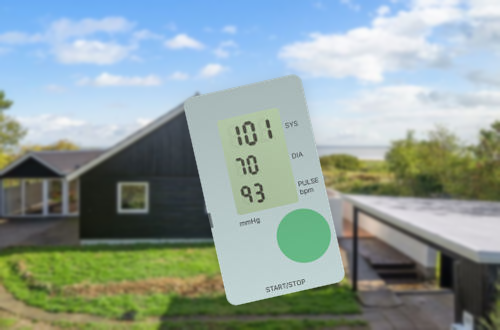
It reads 93; bpm
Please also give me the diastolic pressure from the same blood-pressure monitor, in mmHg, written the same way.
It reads 70; mmHg
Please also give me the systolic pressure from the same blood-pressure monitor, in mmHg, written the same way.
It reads 101; mmHg
